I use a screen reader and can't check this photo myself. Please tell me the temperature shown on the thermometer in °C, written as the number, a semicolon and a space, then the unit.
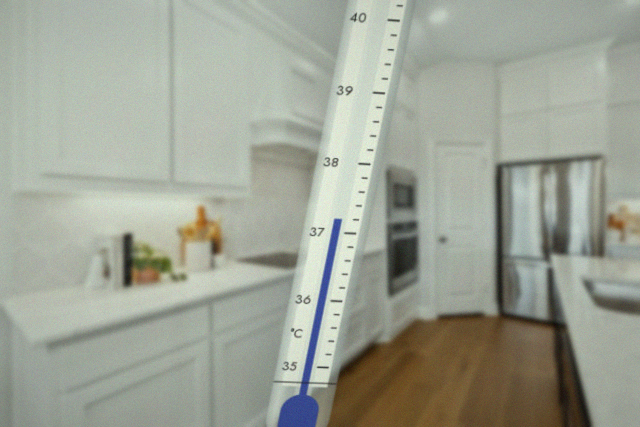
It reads 37.2; °C
